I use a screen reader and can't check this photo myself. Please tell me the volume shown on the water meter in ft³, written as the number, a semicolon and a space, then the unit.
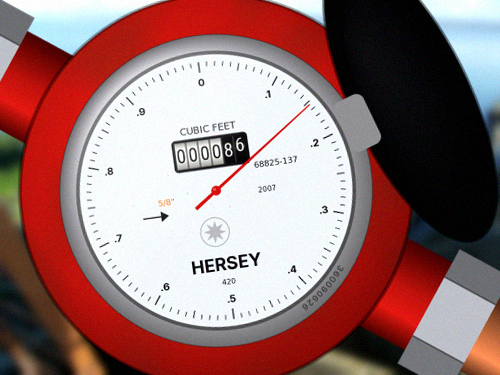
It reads 86.15; ft³
